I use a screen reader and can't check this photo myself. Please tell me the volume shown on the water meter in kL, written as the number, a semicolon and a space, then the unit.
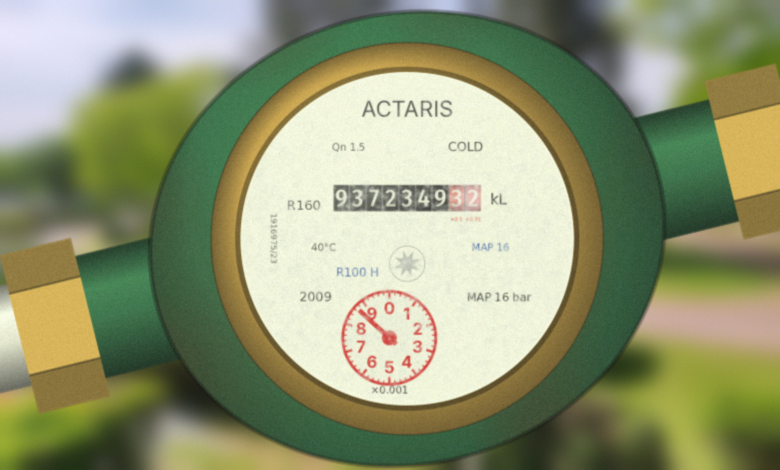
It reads 9372349.328; kL
